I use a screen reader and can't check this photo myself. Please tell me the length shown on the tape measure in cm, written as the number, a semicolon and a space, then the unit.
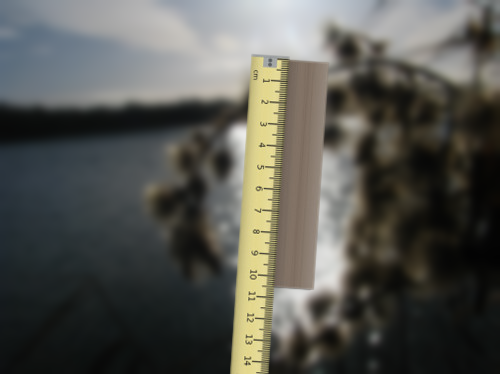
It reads 10.5; cm
